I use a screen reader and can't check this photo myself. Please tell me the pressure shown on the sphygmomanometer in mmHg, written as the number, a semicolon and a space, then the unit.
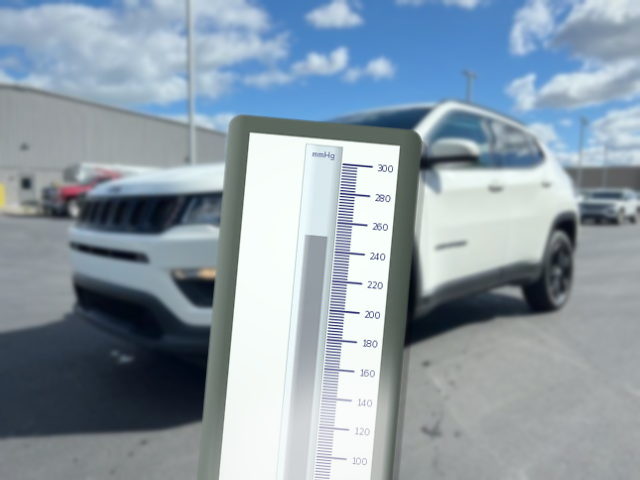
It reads 250; mmHg
